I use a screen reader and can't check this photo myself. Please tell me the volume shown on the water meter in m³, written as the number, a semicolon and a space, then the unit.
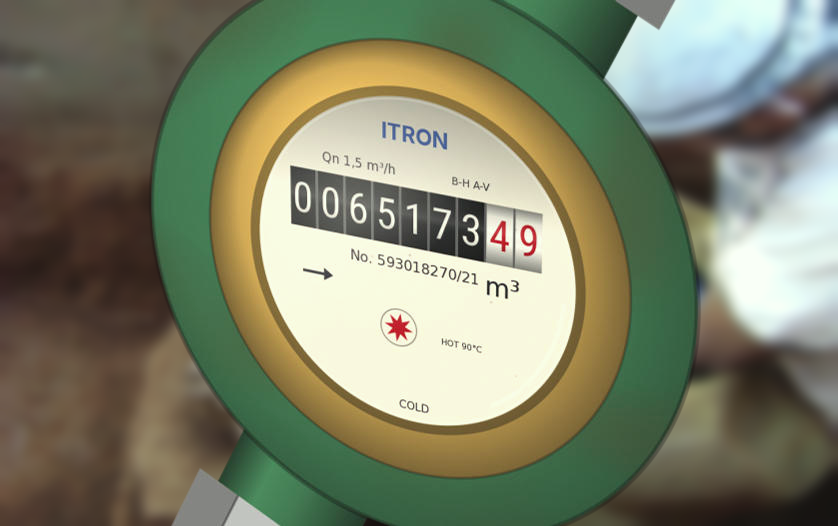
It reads 65173.49; m³
